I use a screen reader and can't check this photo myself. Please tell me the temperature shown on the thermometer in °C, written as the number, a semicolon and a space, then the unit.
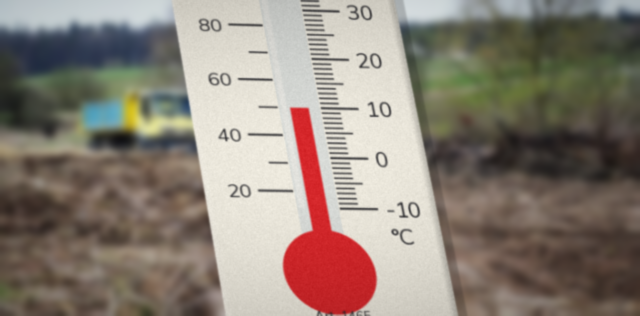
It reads 10; °C
